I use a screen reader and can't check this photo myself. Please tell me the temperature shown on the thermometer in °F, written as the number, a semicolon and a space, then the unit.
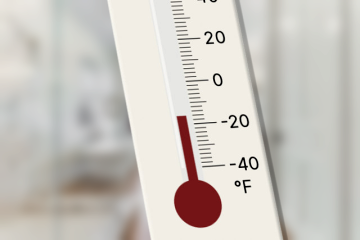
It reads -16; °F
